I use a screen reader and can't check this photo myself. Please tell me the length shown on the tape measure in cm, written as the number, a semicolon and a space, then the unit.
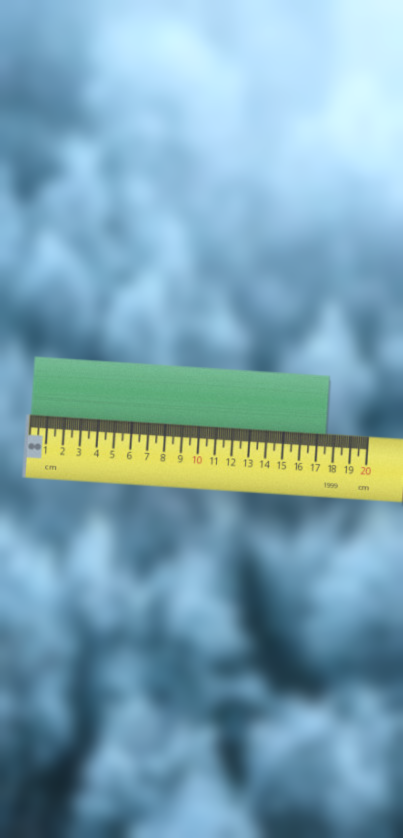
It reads 17.5; cm
